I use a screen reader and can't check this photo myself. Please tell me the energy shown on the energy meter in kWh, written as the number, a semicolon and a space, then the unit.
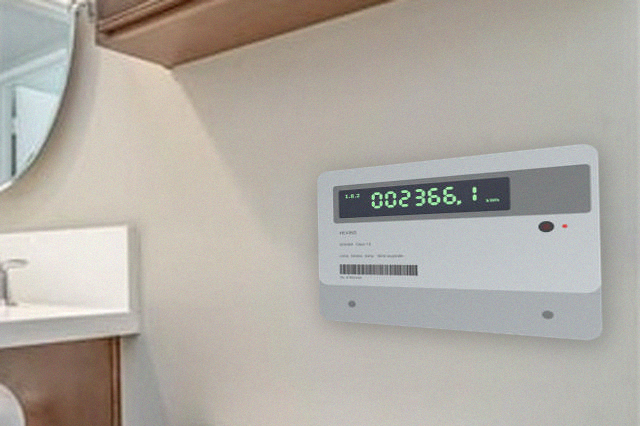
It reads 2366.1; kWh
